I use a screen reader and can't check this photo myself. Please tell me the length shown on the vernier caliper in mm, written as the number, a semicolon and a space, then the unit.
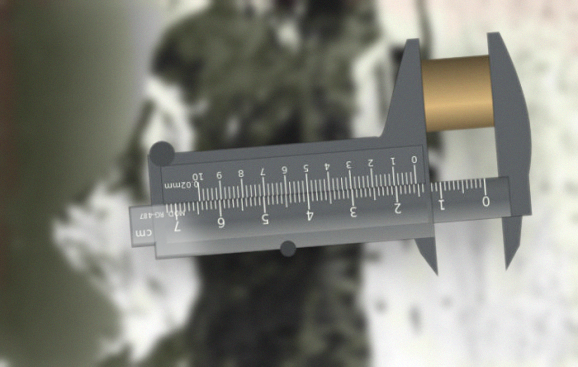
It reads 15.5; mm
